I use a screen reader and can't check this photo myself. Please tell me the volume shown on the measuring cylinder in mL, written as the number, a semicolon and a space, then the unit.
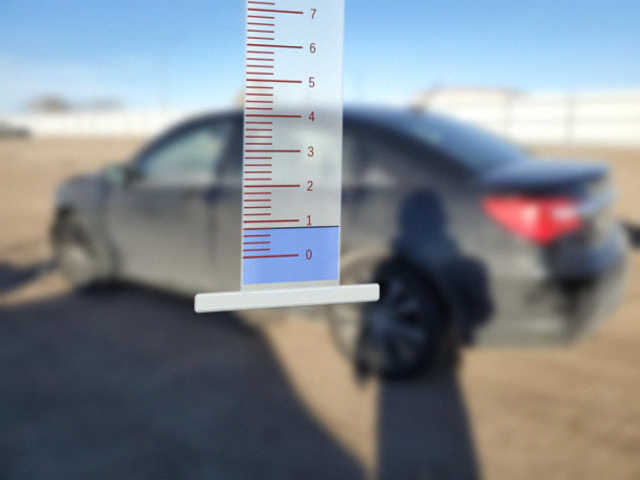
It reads 0.8; mL
